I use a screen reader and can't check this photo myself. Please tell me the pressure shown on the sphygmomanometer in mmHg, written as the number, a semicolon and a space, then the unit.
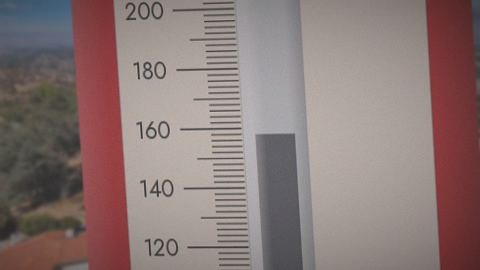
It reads 158; mmHg
